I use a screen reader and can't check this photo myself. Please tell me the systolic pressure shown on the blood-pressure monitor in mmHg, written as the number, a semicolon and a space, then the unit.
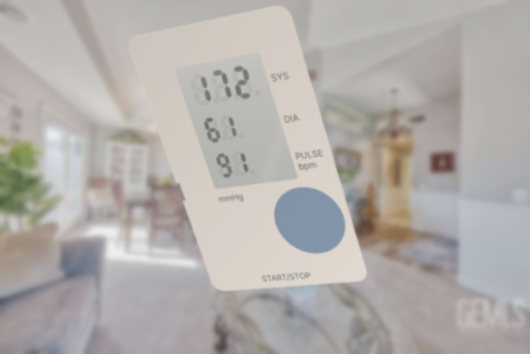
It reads 172; mmHg
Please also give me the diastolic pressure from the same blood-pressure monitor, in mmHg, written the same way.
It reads 61; mmHg
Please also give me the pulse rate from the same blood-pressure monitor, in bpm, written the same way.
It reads 91; bpm
